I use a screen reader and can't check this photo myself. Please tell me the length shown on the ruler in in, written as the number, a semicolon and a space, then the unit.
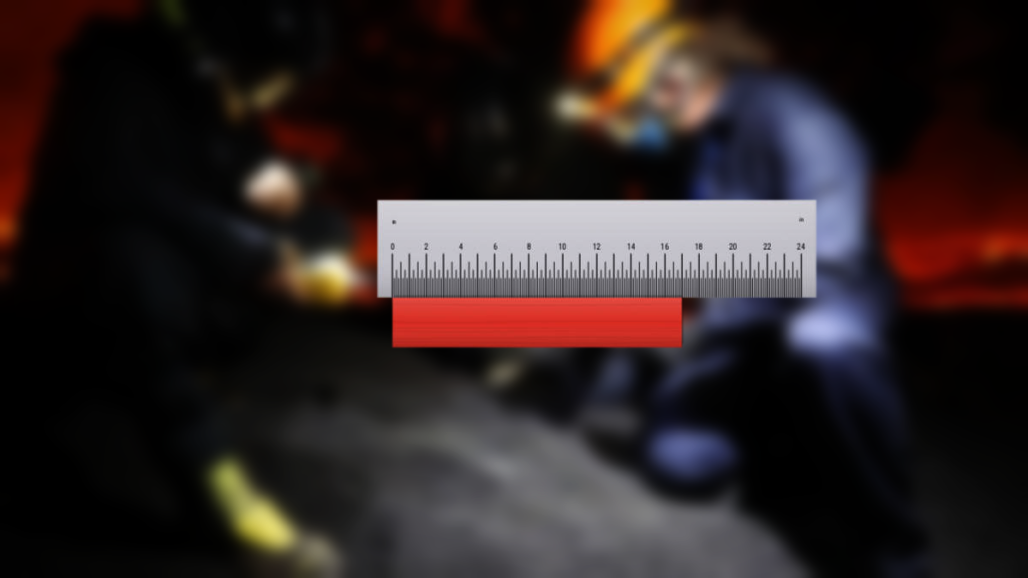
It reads 17; in
